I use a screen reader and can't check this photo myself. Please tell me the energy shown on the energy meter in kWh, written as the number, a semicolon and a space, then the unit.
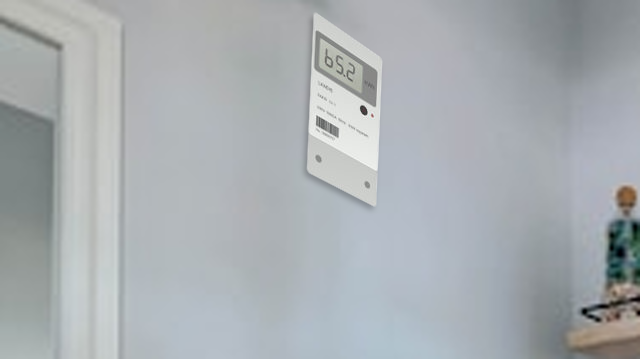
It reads 65.2; kWh
